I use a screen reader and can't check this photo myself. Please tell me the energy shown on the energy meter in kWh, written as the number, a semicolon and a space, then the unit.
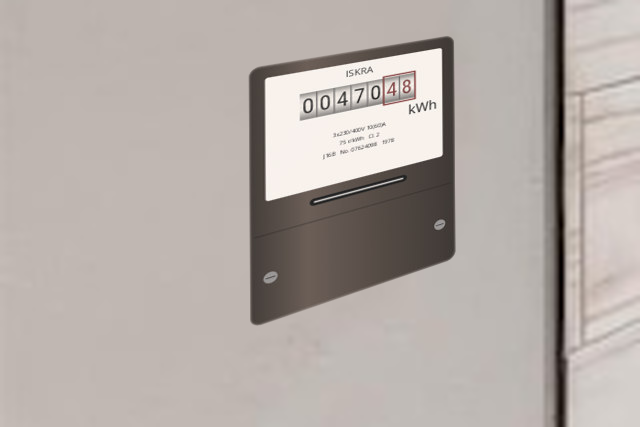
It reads 470.48; kWh
